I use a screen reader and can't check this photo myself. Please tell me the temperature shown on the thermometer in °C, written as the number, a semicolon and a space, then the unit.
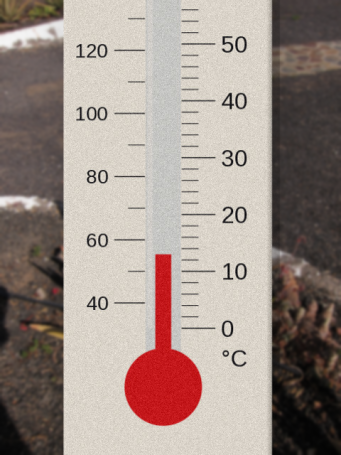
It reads 13; °C
